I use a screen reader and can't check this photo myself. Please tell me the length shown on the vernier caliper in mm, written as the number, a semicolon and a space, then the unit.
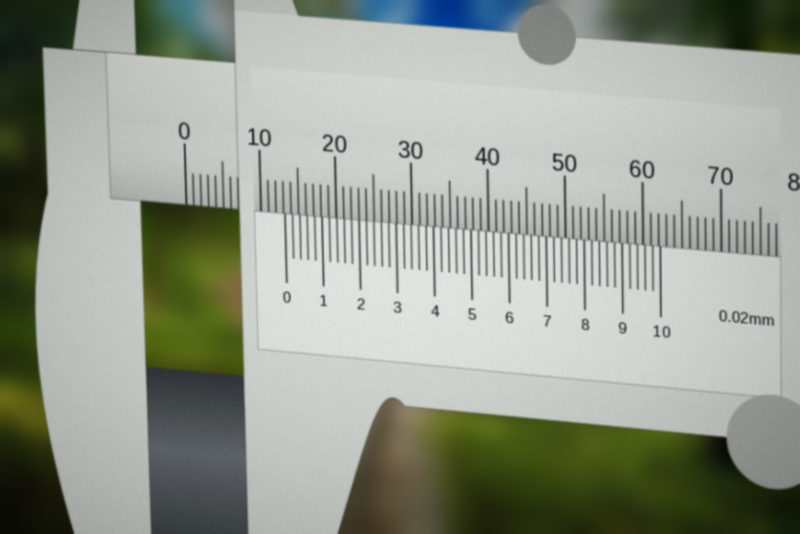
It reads 13.2; mm
